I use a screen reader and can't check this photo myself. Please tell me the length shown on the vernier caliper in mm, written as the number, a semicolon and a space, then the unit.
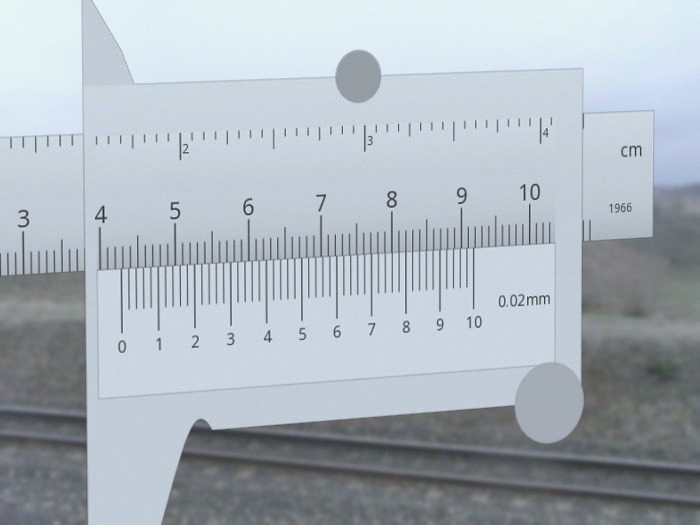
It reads 42.8; mm
